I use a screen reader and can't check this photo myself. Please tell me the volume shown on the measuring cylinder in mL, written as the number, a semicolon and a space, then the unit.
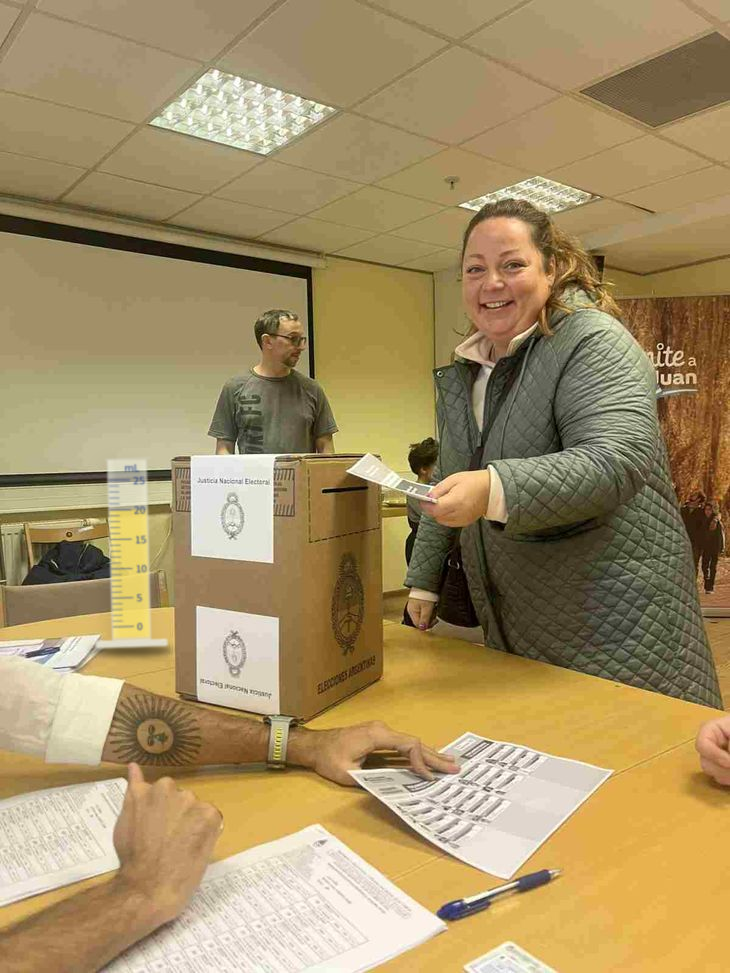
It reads 20; mL
